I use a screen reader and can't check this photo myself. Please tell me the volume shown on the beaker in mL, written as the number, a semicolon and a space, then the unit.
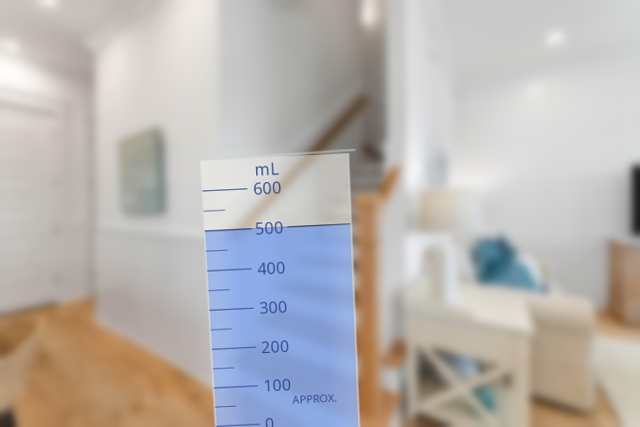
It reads 500; mL
